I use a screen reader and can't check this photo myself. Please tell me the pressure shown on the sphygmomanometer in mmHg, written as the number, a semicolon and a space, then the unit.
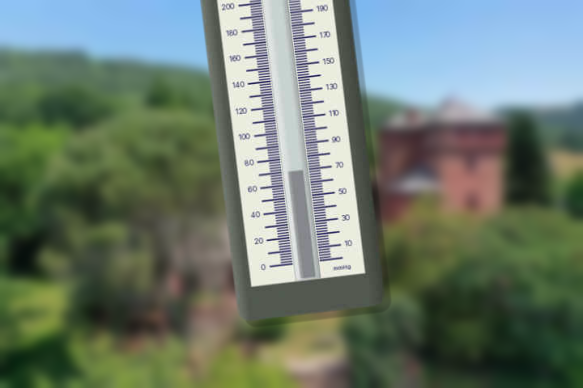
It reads 70; mmHg
